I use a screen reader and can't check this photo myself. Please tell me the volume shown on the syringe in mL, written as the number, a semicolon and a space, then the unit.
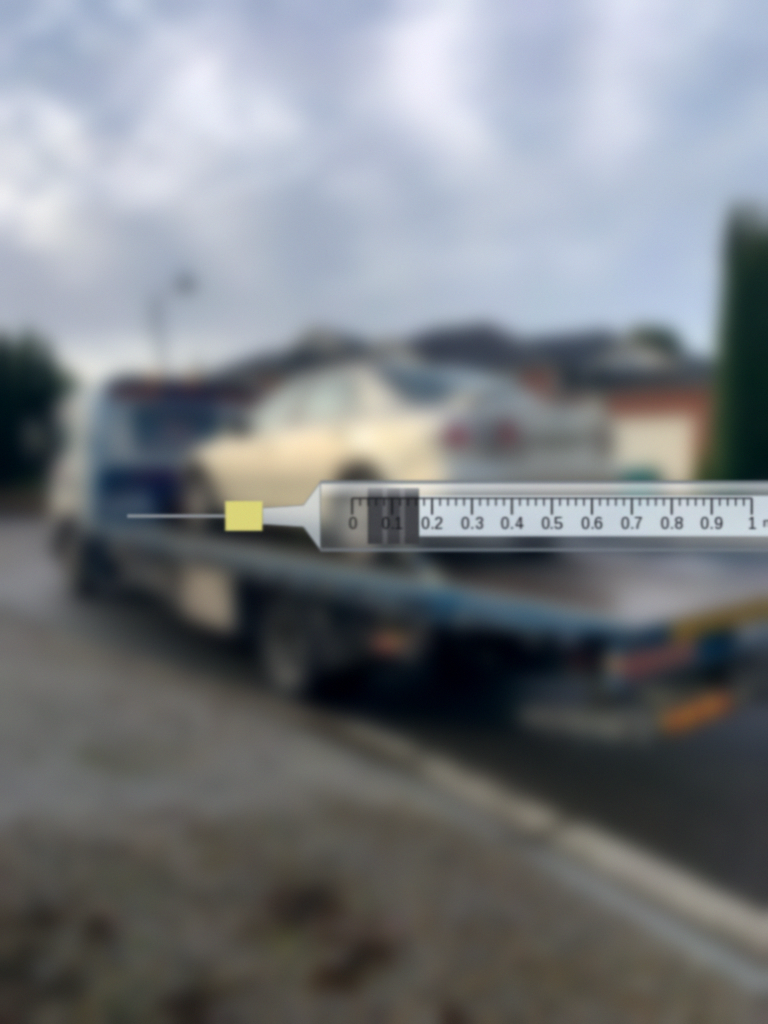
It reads 0.04; mL
